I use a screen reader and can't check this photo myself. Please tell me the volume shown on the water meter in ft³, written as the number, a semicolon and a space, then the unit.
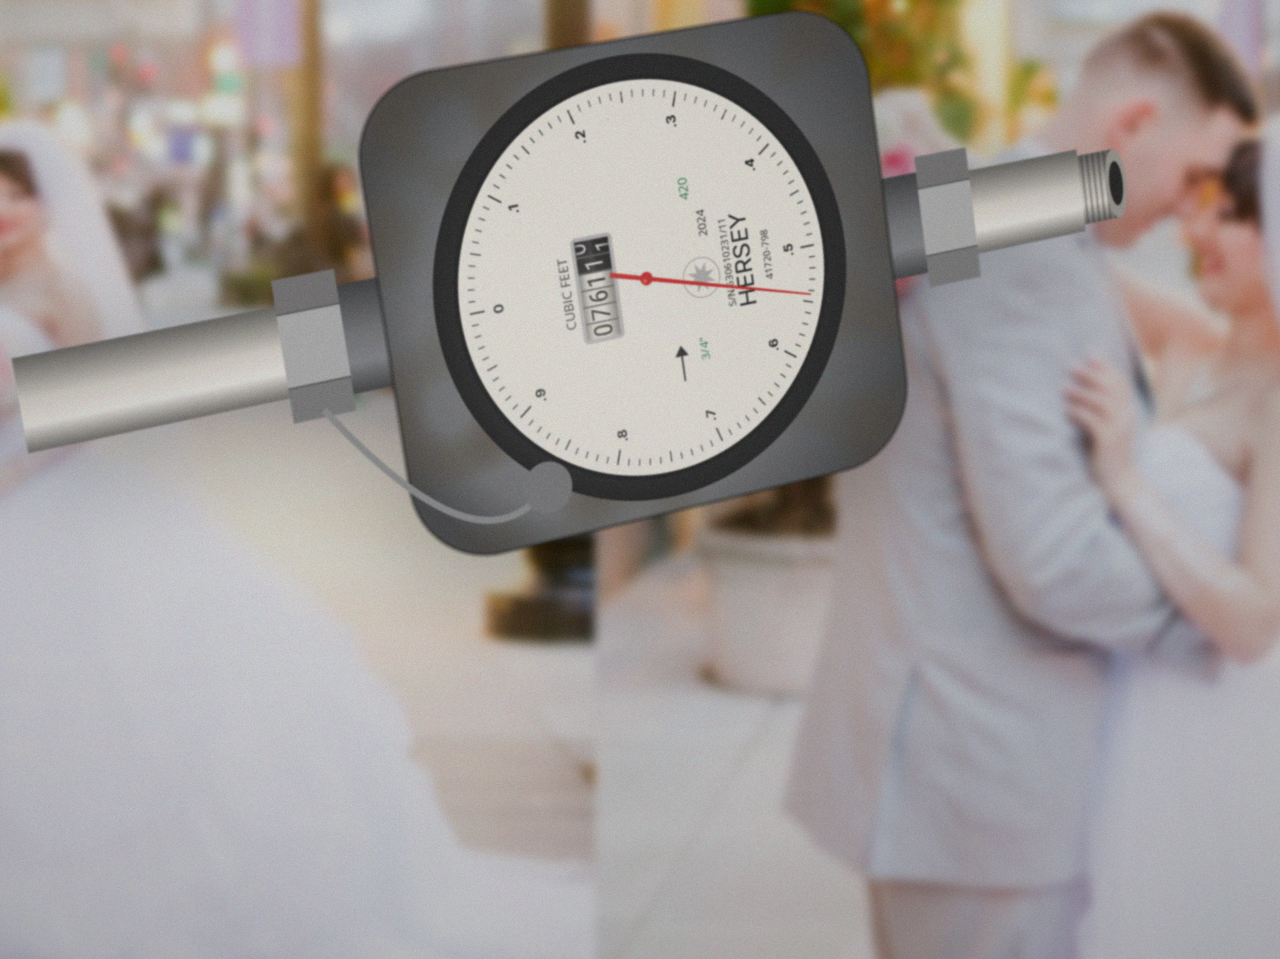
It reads 76110.54; ft³
